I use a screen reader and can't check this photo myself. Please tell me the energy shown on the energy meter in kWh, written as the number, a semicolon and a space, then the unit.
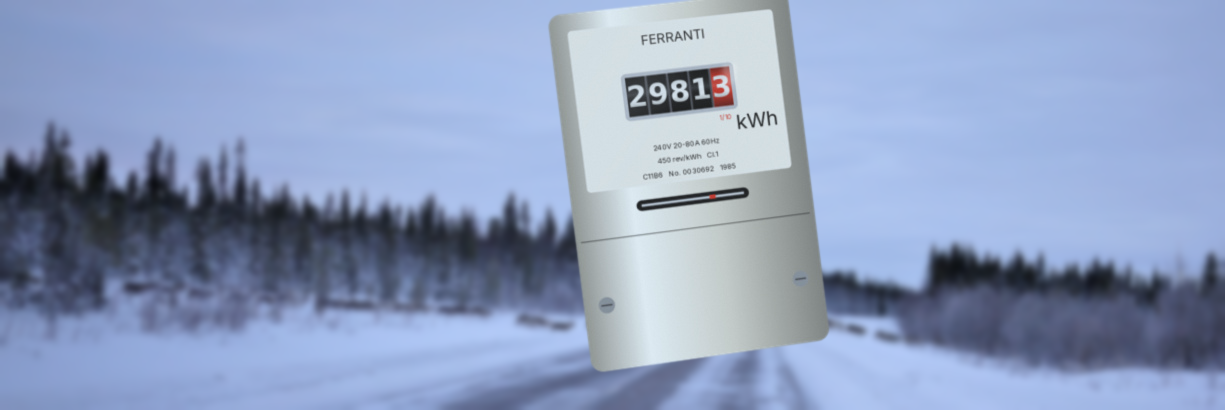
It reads 2981.3; kWh
